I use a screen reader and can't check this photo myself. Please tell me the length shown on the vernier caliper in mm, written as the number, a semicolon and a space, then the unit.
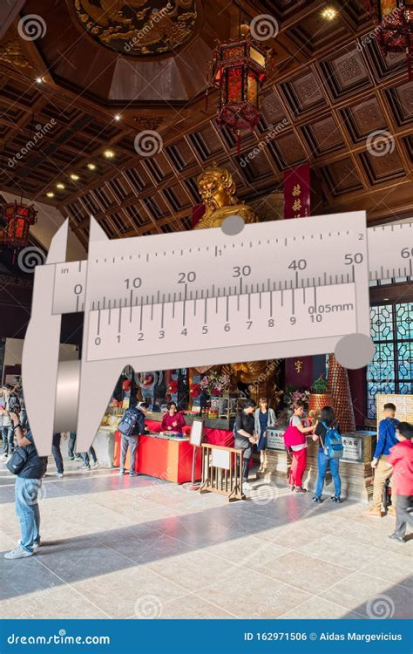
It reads 4.2; mm
